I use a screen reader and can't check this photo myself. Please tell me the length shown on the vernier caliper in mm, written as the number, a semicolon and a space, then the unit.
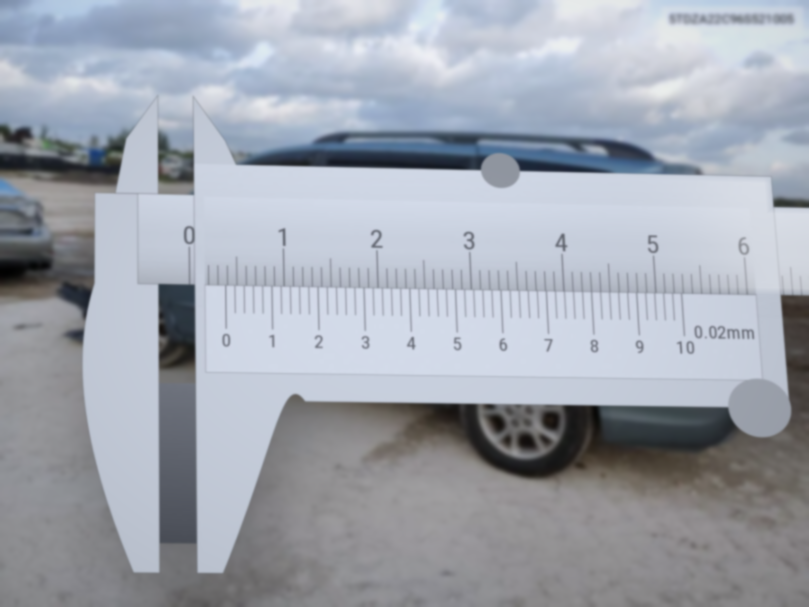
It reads 3.8; mm
